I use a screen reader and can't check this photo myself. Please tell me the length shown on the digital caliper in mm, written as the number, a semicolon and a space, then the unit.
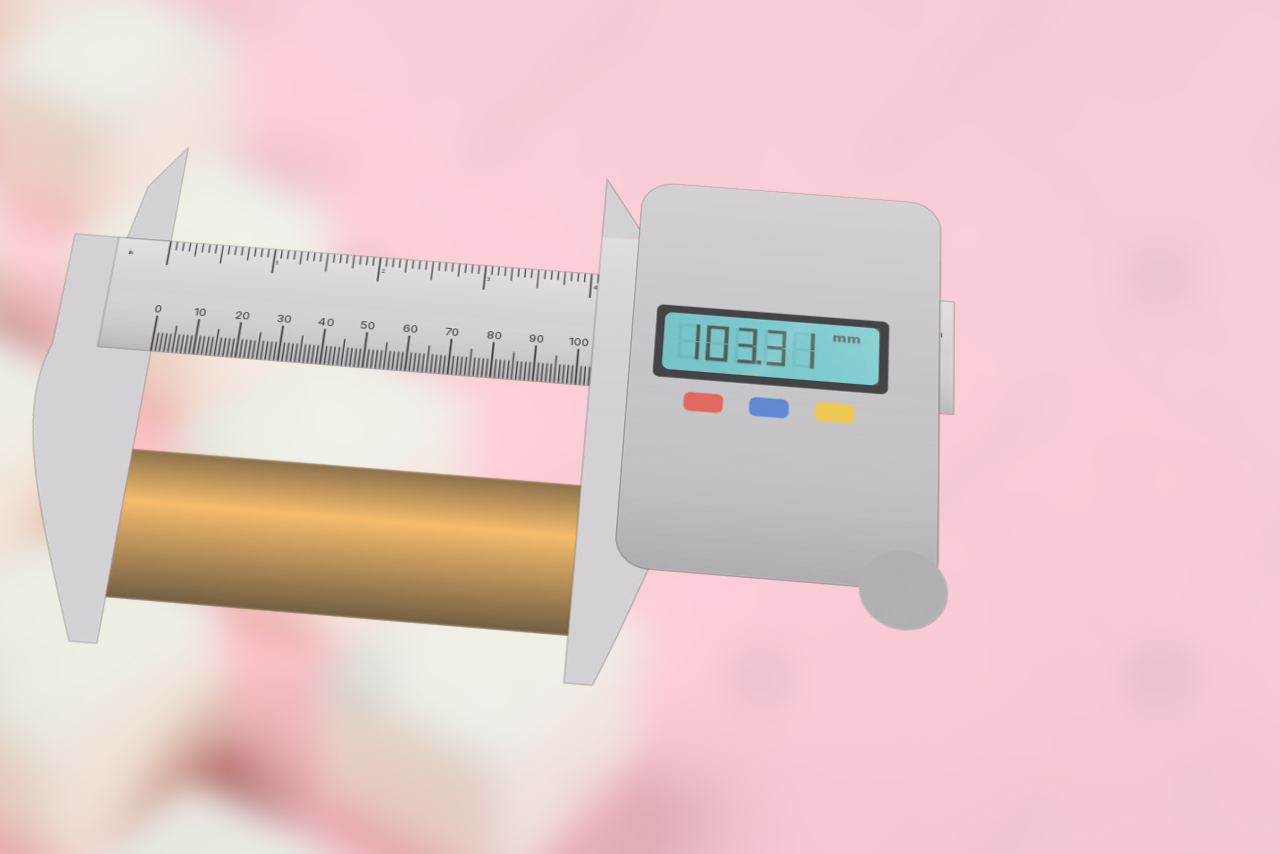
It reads 103.31; mm
